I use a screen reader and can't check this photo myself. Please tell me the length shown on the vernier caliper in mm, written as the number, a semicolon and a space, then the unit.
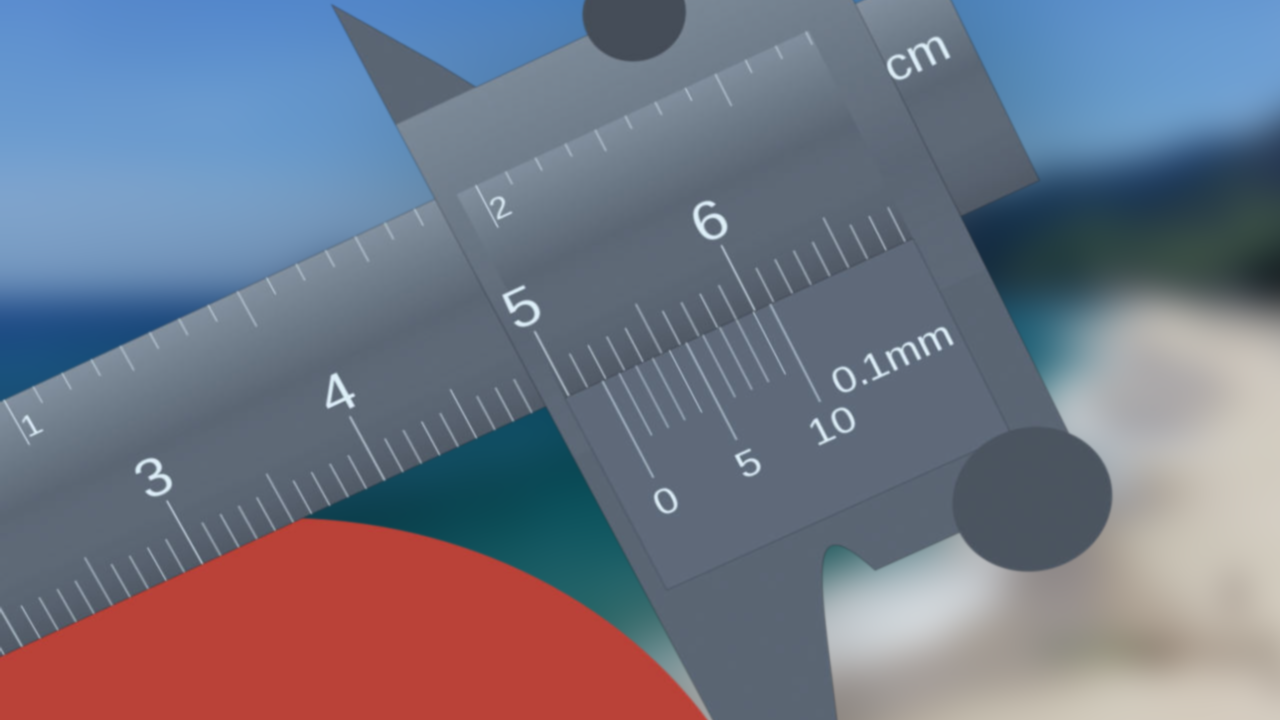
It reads 51.8; mm
